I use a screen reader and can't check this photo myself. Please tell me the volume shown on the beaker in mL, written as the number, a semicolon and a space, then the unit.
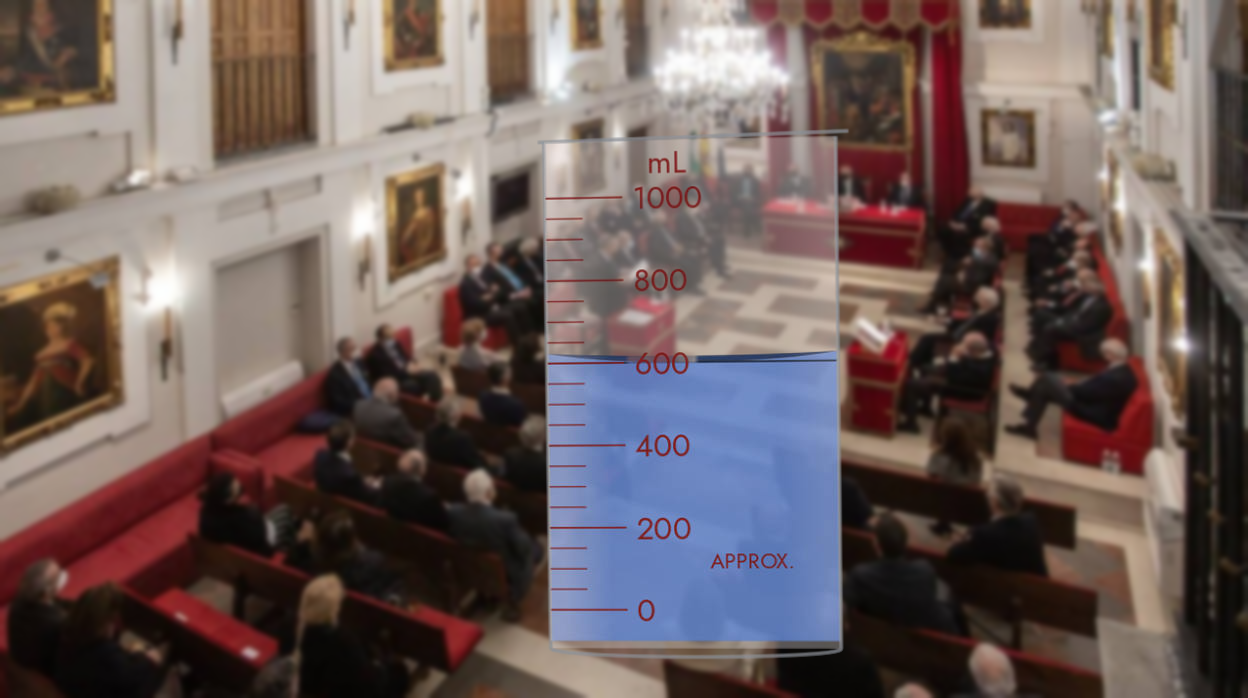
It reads 600; mL
